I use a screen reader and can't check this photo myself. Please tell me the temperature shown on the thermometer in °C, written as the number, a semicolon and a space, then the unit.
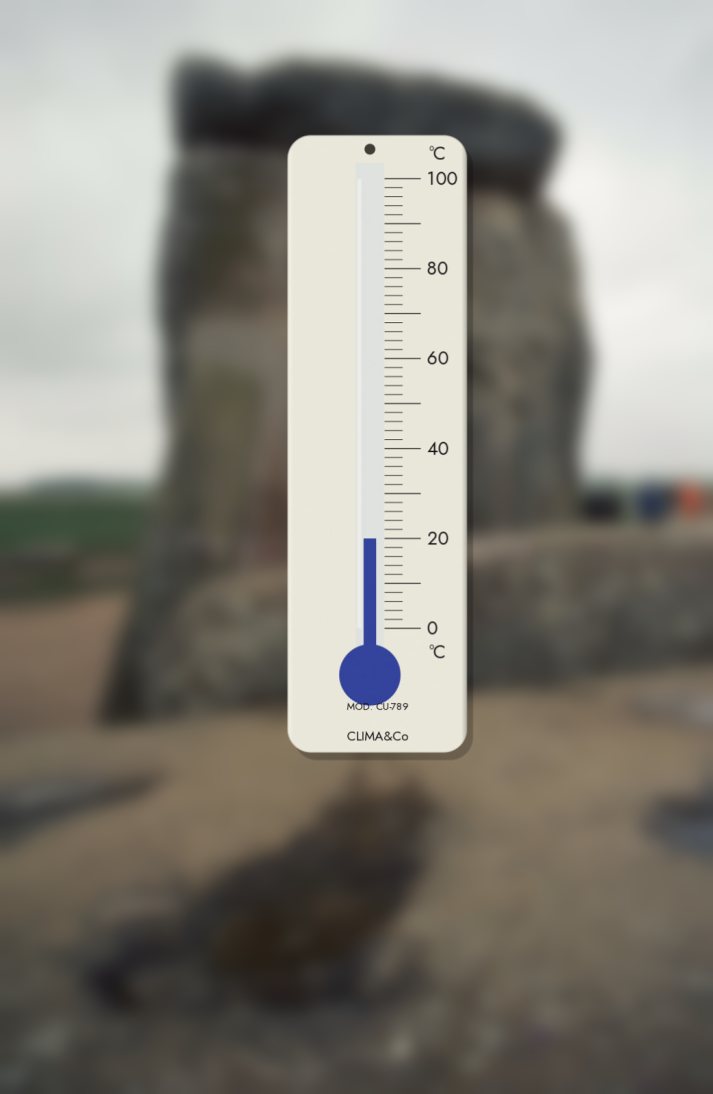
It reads 20; °C
